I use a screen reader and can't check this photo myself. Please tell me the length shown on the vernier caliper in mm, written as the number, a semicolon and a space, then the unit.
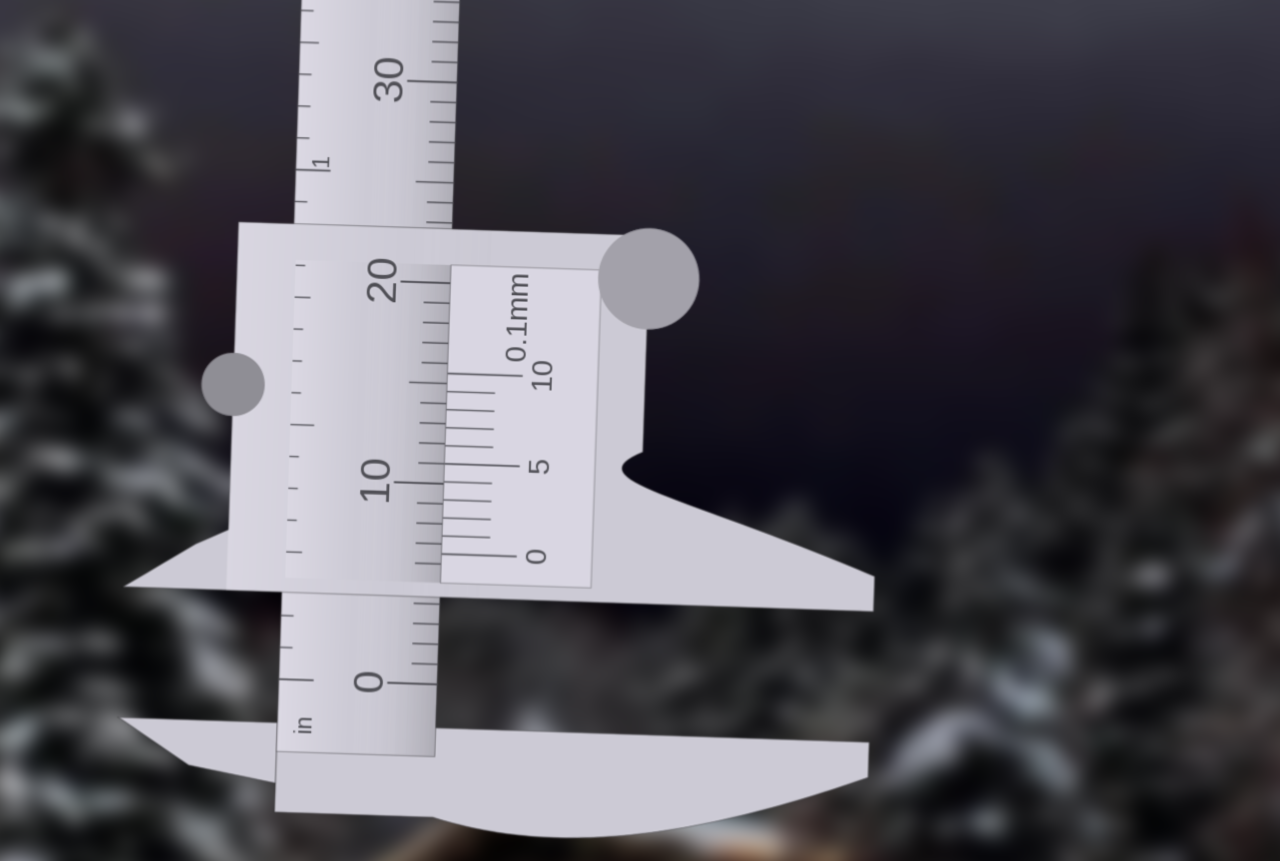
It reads 6.5; mm
